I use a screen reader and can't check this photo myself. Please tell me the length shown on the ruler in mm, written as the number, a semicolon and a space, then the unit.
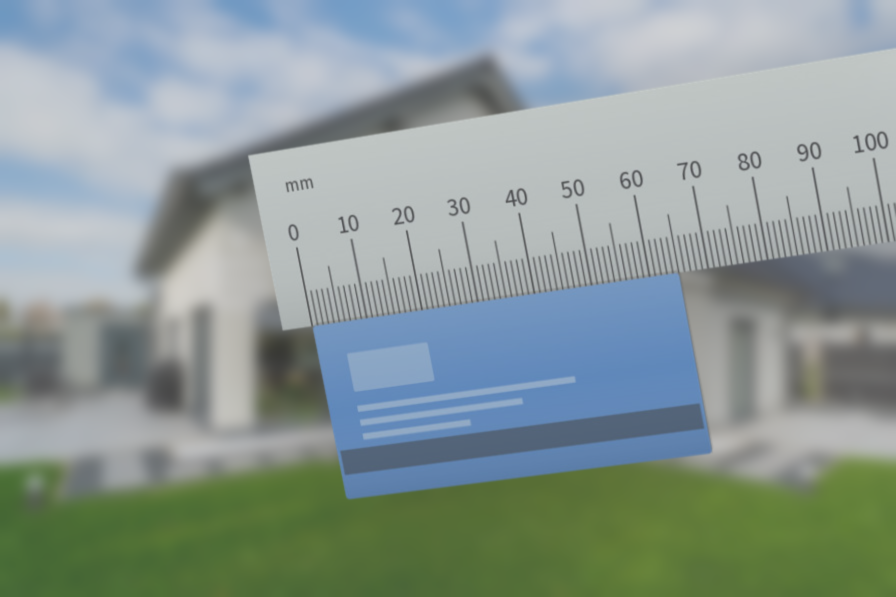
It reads 65; mm
